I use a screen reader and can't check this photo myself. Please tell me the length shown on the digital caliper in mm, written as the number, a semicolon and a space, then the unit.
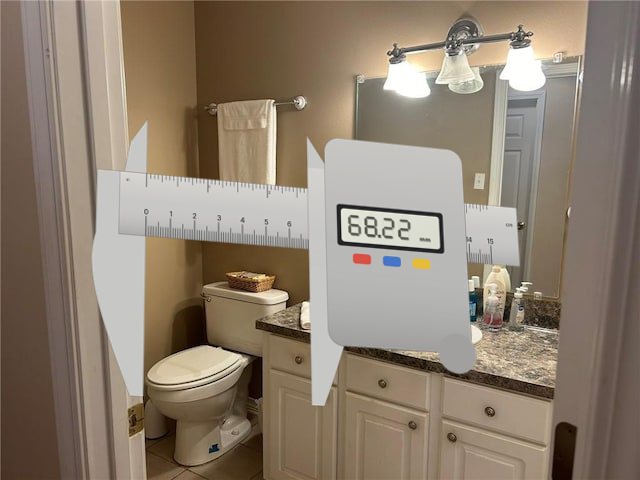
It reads 68.22; mm
